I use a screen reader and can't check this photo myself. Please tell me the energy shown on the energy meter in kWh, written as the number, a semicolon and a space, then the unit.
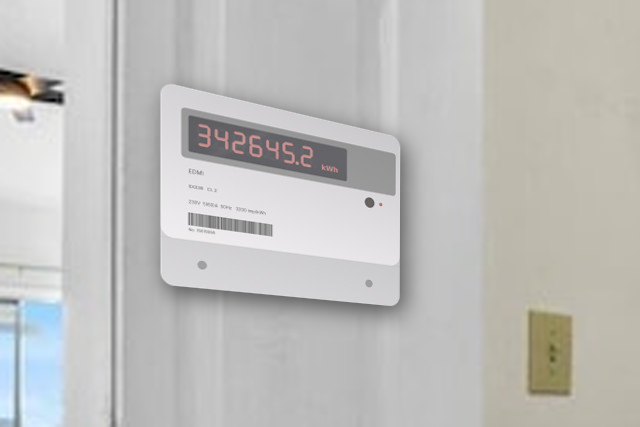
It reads 342645.2; kWh
